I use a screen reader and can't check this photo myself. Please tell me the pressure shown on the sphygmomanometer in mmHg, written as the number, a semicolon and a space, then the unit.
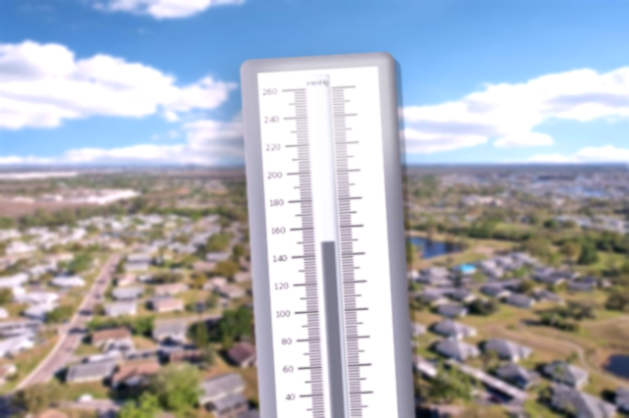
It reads 150; mmHg
